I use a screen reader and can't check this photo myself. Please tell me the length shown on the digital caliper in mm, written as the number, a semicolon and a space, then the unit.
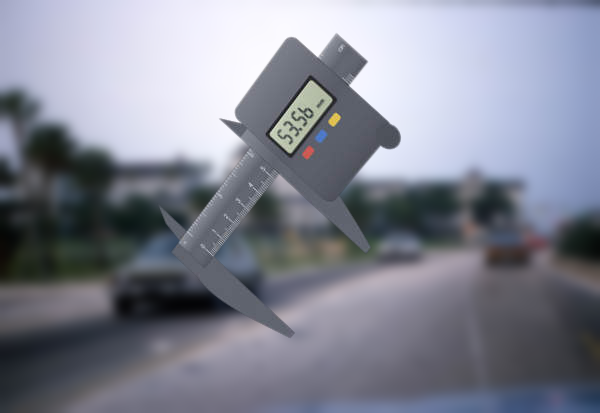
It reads 53.56; mm
